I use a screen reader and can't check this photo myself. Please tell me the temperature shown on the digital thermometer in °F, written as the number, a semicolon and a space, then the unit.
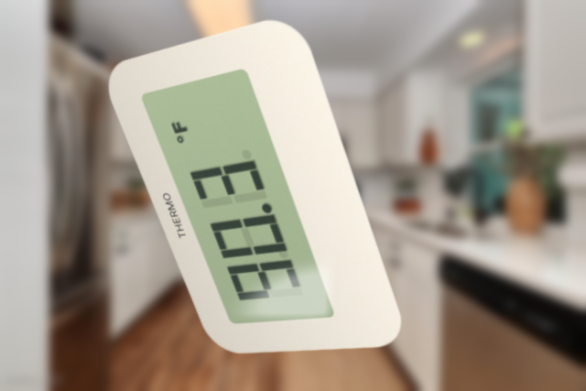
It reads 90.3; °F
